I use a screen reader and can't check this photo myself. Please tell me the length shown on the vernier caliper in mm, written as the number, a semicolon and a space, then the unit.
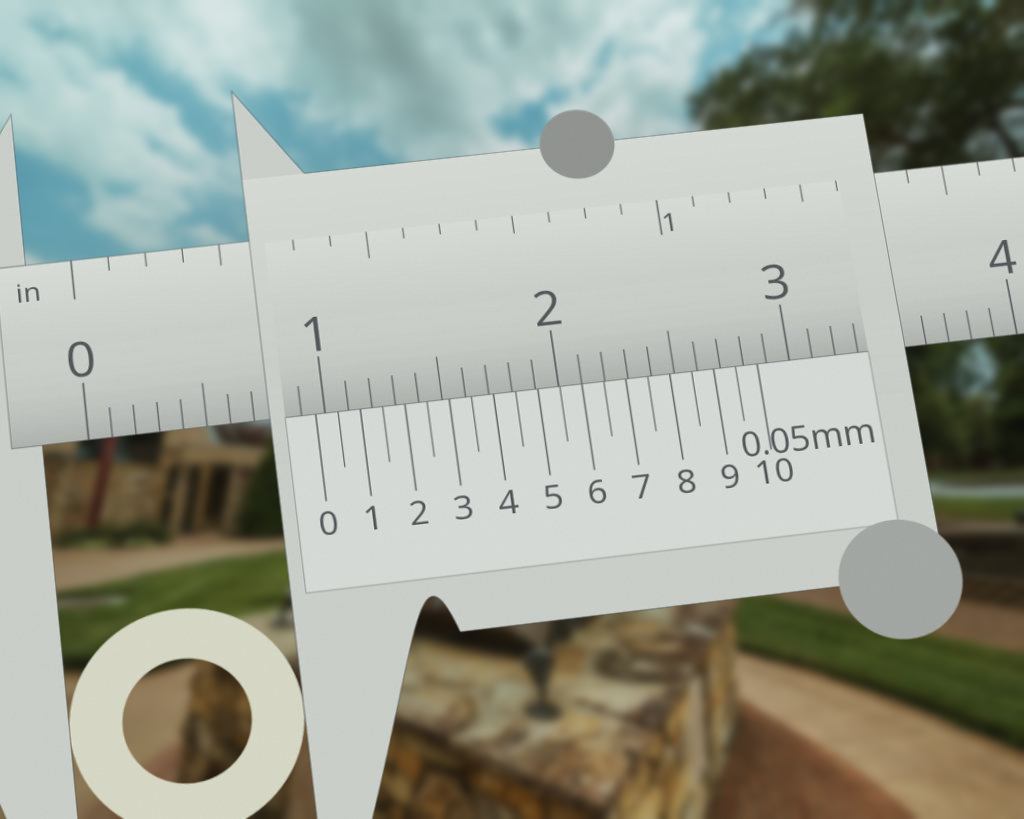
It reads 9.6; mm
